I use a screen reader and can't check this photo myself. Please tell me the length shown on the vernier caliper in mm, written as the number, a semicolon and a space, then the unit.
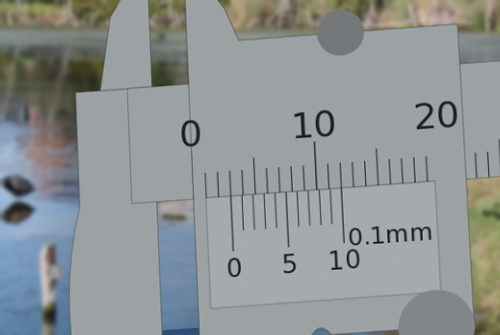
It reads 3.0; mm
